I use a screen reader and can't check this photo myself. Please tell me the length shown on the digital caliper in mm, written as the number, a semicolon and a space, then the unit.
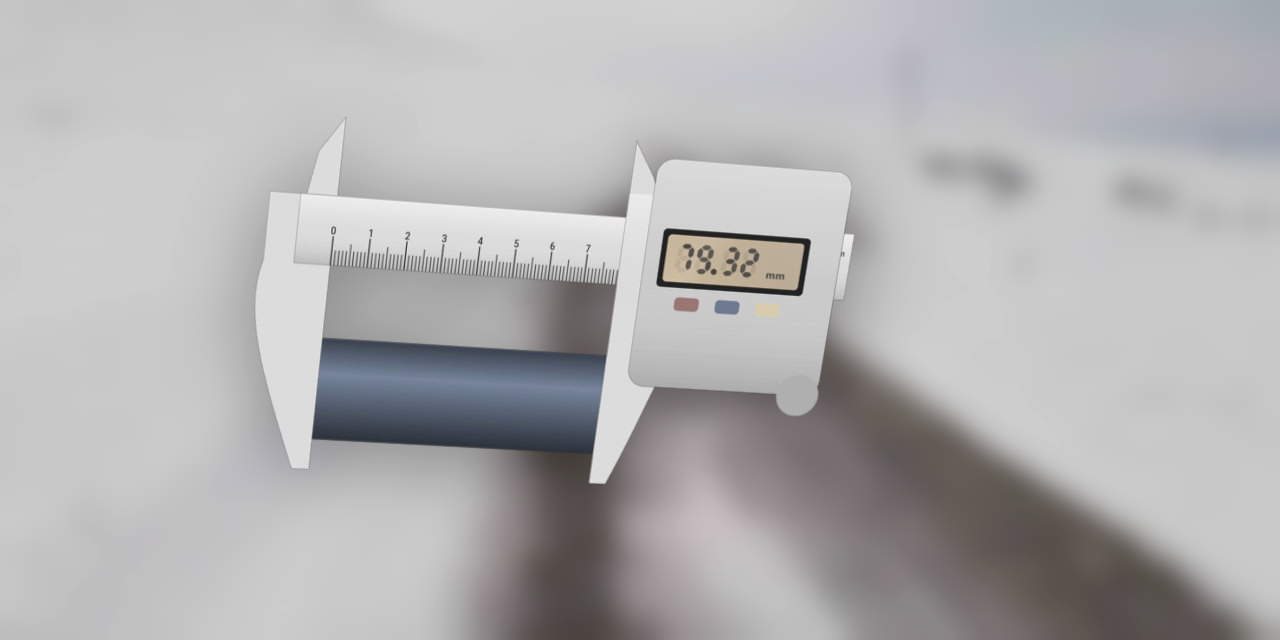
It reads 79.32; mm
